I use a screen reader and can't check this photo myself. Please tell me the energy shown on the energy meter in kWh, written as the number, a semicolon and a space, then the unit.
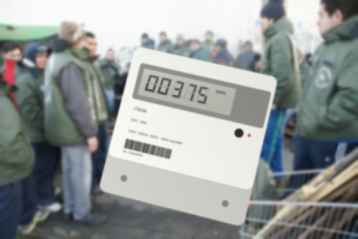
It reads 375; kWh
